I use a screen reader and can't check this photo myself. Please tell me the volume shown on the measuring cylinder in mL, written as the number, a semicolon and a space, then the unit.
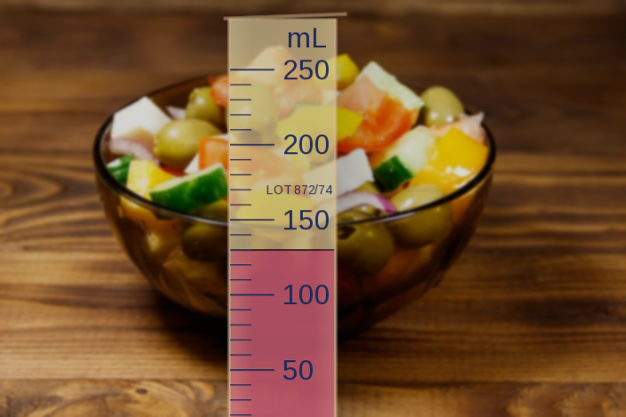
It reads 130; mL
